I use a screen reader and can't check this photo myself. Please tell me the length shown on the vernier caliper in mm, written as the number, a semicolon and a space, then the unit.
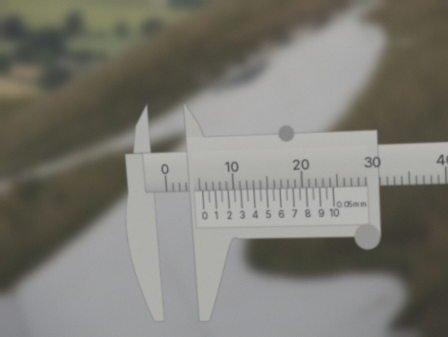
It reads 5.4; mm
